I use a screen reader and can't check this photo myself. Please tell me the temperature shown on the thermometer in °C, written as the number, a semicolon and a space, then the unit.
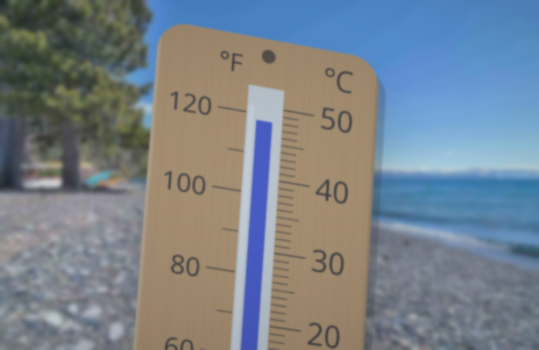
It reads 48; °C
